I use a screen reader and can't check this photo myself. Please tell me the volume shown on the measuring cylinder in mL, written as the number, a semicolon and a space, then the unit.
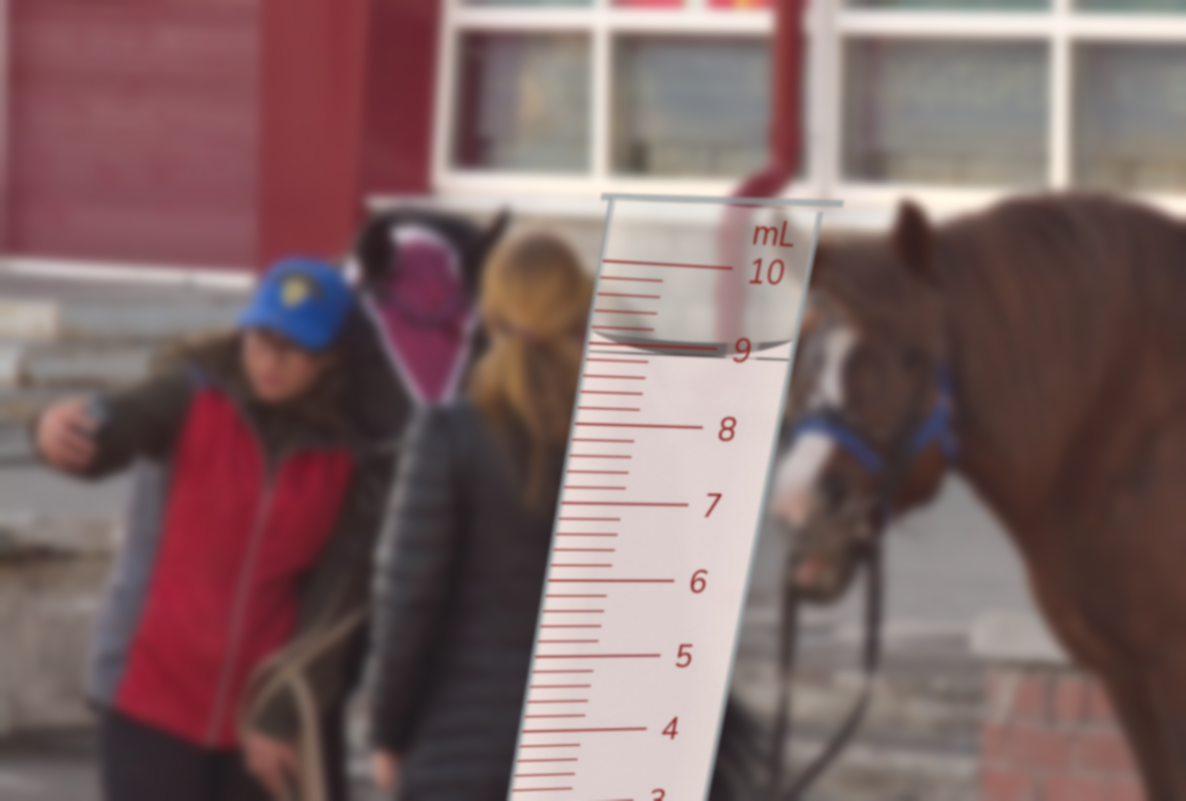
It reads 8.9; mL
